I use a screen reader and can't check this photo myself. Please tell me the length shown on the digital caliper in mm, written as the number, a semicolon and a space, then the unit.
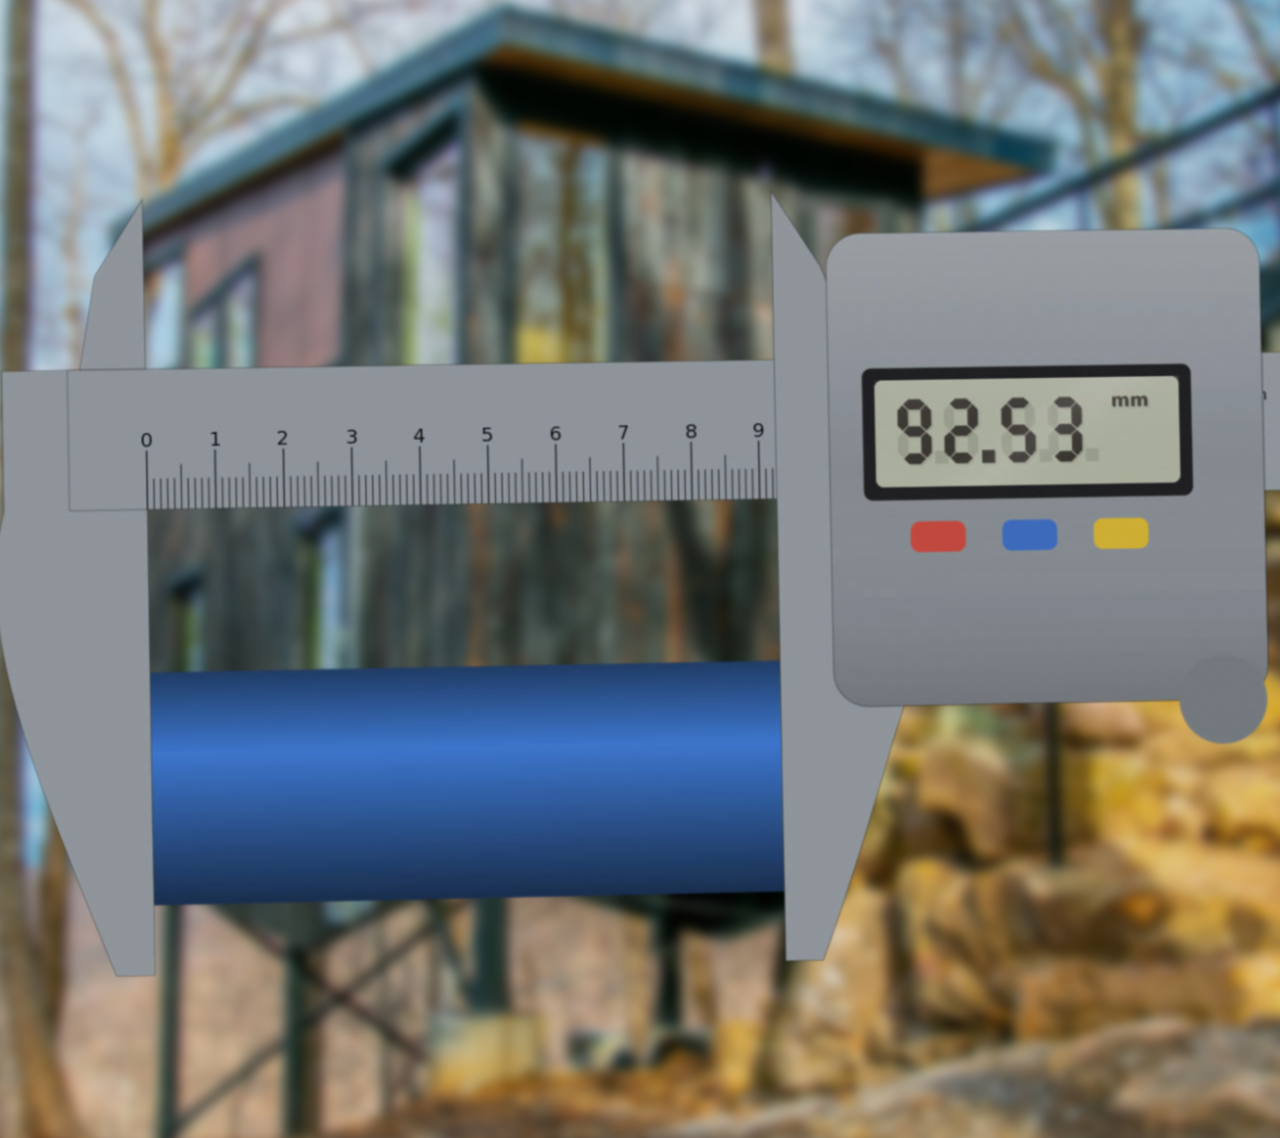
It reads 92.53; mm
